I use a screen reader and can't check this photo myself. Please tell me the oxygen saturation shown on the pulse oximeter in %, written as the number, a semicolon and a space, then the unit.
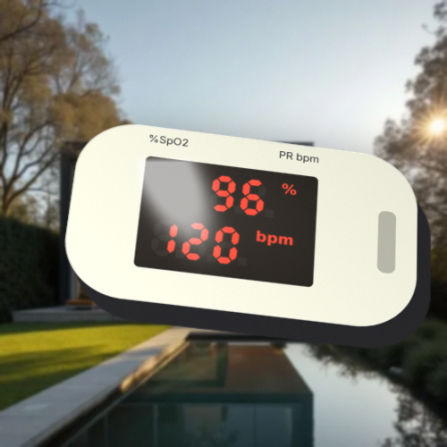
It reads 96; %
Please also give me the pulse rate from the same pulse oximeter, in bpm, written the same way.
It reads 120; bpm
